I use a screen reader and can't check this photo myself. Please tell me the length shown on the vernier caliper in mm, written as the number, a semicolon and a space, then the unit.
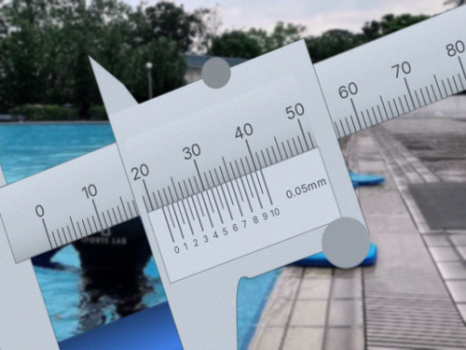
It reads 21.8; mm
